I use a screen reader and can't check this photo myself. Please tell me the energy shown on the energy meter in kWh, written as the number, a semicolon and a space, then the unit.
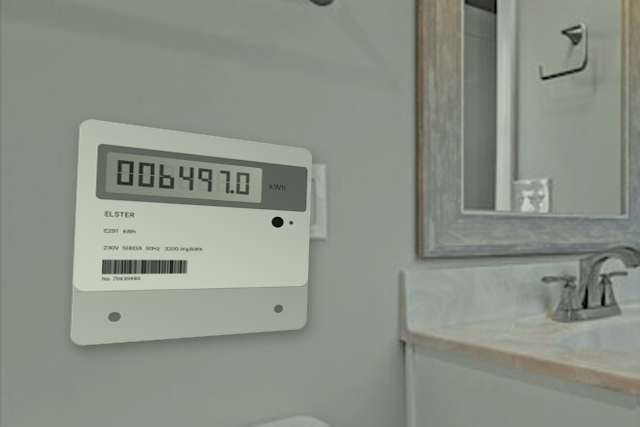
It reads 6497.0; kWh
